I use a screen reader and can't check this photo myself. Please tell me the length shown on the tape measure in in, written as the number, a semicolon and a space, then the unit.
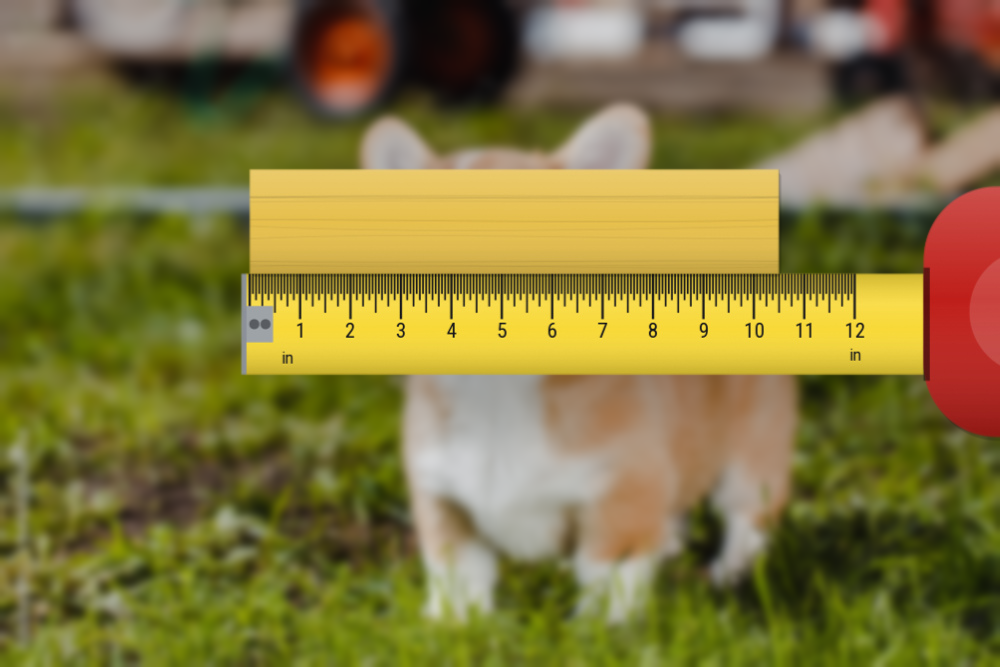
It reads 10.5; in
